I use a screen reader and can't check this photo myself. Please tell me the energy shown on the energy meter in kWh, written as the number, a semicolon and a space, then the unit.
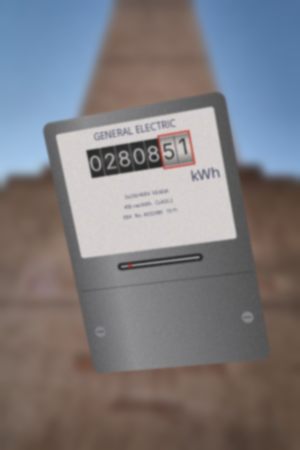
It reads 2808.51; kWh
